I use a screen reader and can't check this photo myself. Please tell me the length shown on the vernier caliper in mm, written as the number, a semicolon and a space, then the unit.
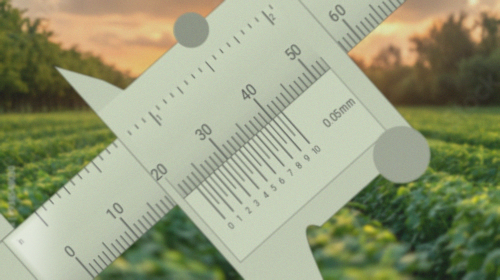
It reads 23.0; mm
